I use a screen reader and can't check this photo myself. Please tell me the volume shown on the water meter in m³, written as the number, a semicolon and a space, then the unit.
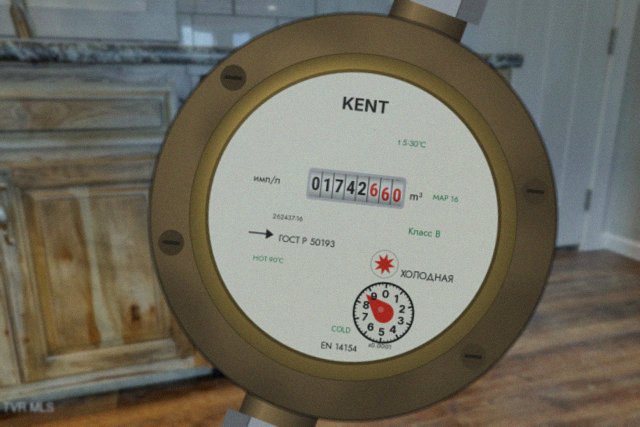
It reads 1742.6598; m³
